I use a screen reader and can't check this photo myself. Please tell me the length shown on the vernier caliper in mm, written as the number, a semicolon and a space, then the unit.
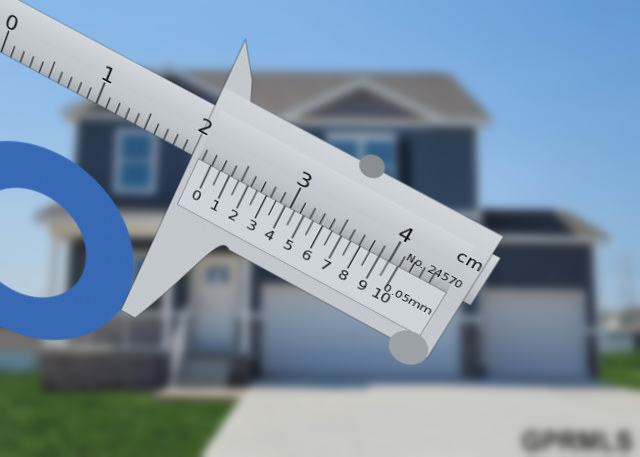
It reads 21.9; mm
